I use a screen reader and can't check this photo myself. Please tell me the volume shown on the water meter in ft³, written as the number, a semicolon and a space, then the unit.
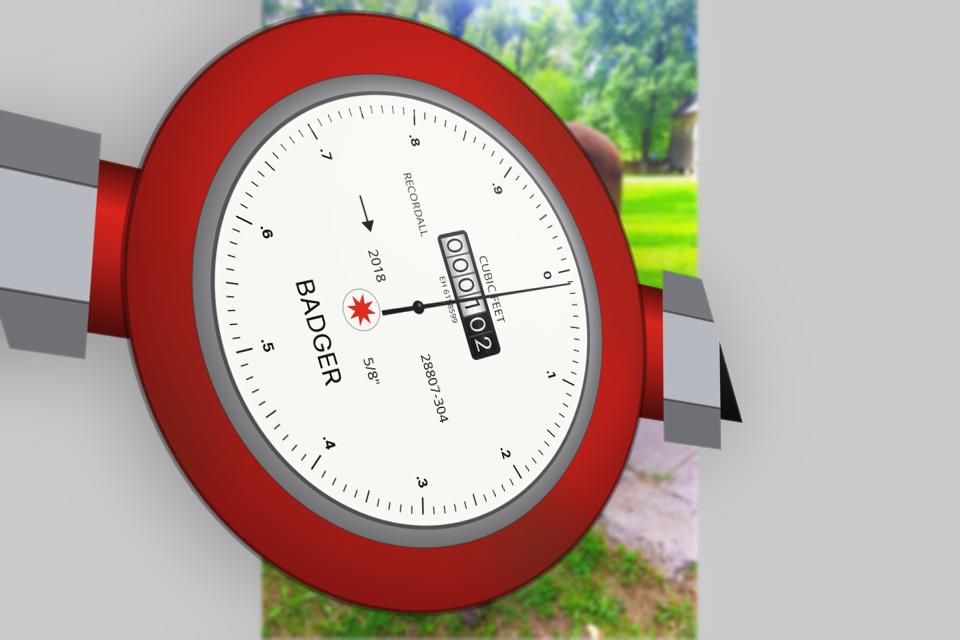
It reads 102.01; ft³
